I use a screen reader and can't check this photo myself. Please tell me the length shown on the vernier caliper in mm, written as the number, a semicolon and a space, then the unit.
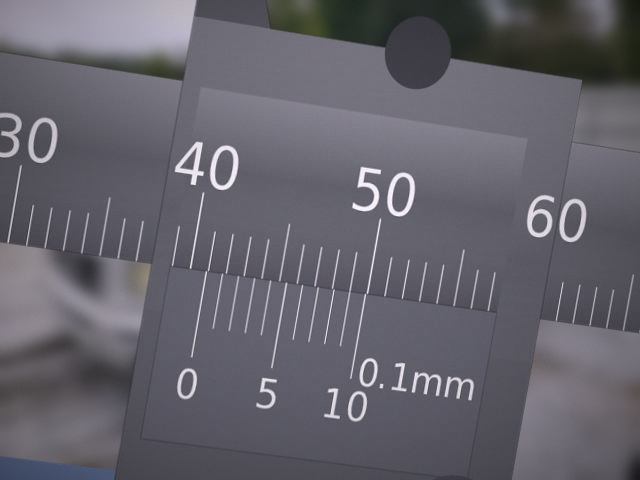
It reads 40.9; mm
